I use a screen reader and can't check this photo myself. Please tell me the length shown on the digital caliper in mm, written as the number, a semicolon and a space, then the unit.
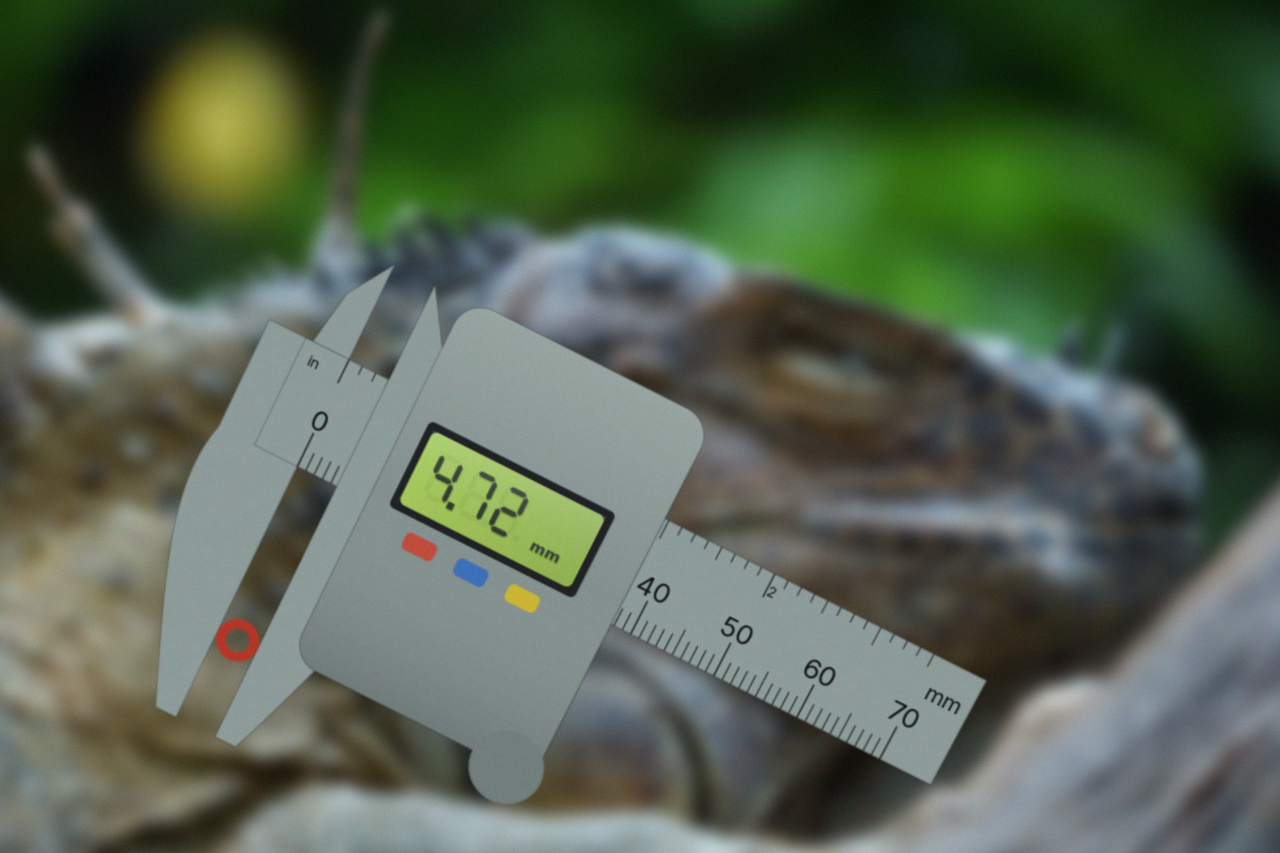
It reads 4.72; mm
